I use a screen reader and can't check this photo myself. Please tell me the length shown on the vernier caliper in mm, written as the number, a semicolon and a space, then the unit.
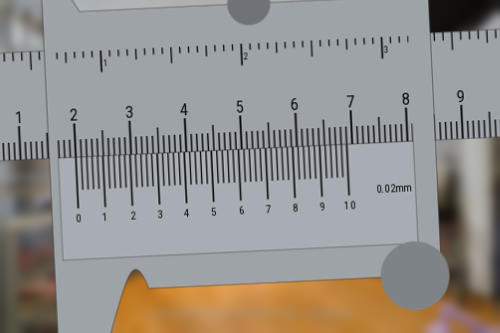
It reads 20.0; mm
